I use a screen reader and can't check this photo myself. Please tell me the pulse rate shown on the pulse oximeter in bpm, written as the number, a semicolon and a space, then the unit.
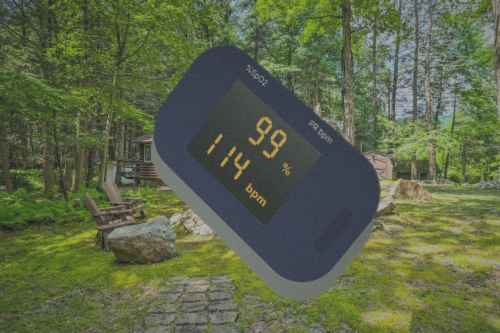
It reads 114; bpm
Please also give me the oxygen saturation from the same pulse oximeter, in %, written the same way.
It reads 99; %
